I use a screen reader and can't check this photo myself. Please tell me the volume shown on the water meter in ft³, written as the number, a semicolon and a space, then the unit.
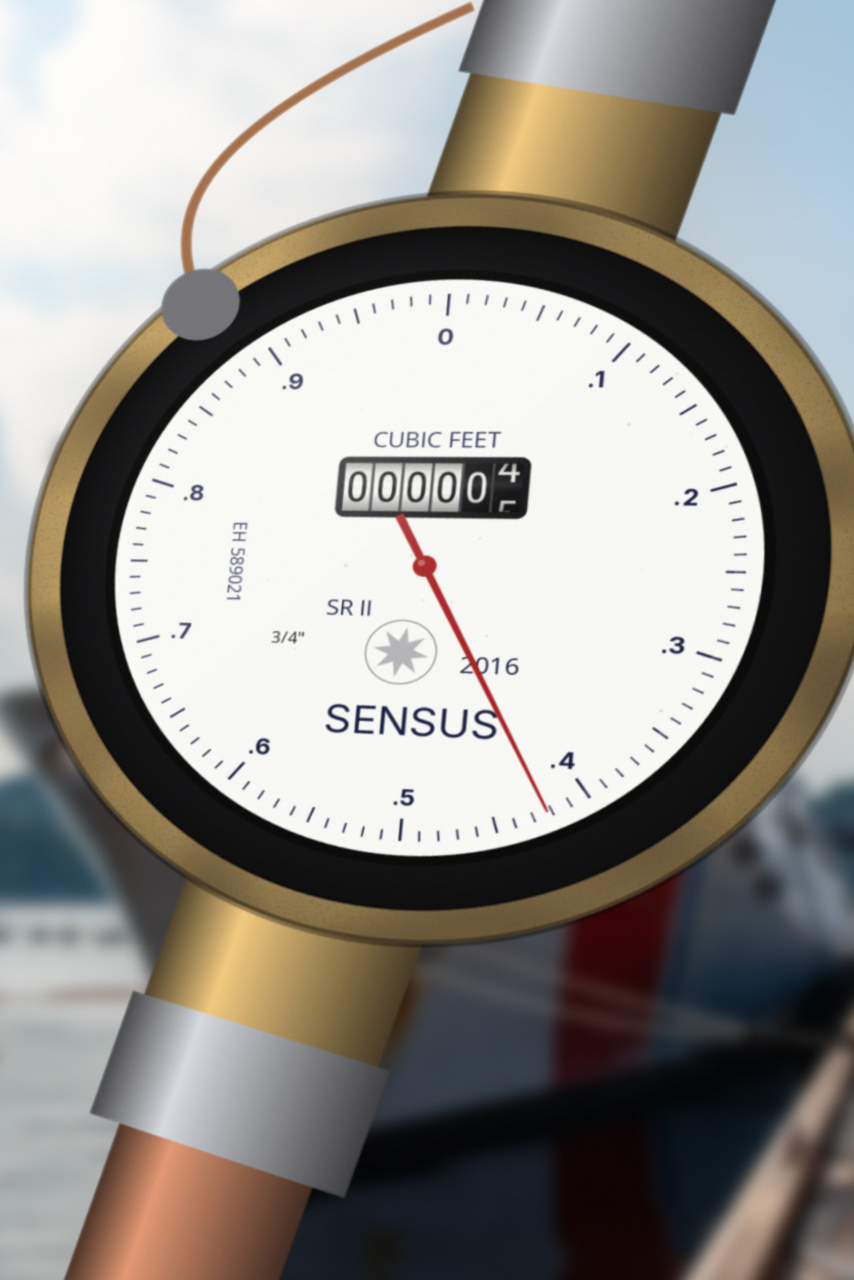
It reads 4.42; ft³
